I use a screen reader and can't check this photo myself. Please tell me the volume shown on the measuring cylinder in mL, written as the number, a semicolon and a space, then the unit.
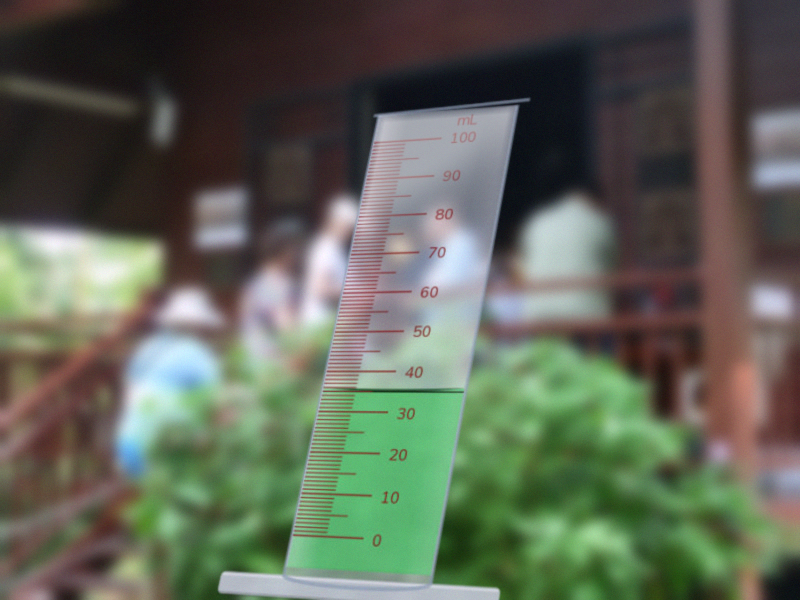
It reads 35; mL
